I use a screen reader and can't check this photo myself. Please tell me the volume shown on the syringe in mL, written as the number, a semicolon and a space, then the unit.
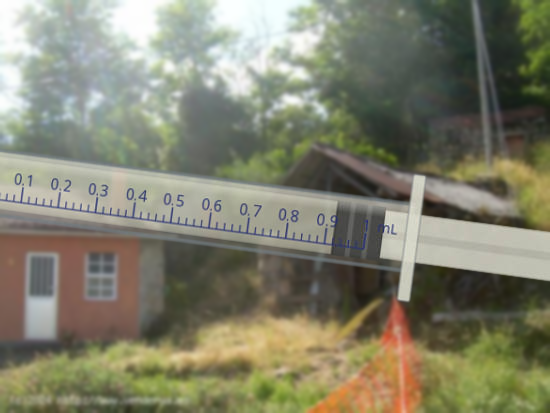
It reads 0.92; mL
